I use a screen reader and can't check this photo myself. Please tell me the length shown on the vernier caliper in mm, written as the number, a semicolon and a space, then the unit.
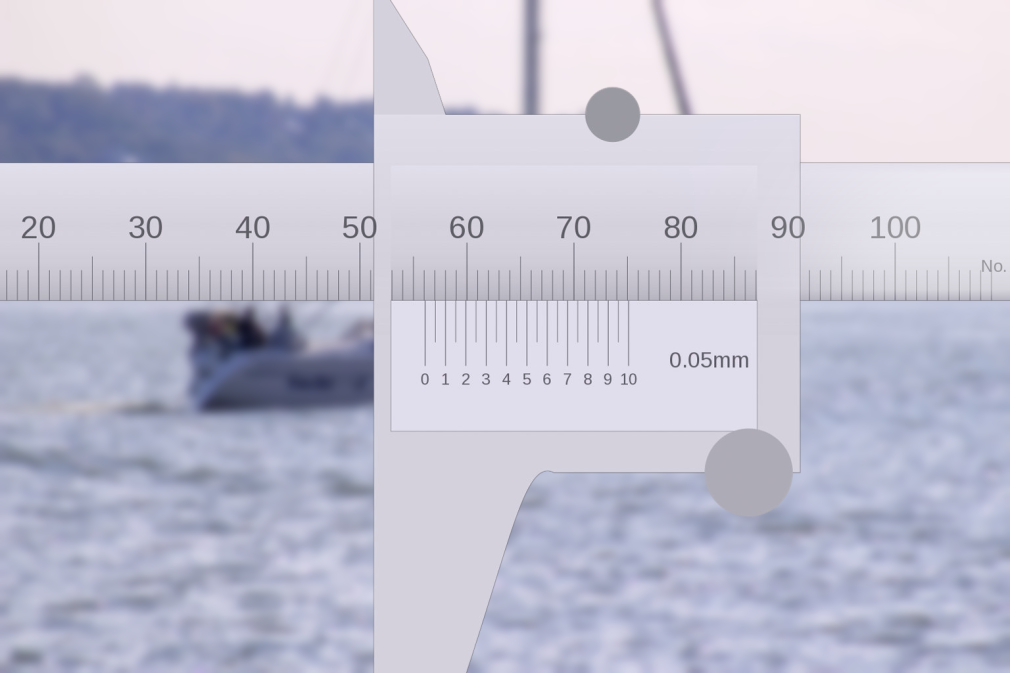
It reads 56.1; mm
